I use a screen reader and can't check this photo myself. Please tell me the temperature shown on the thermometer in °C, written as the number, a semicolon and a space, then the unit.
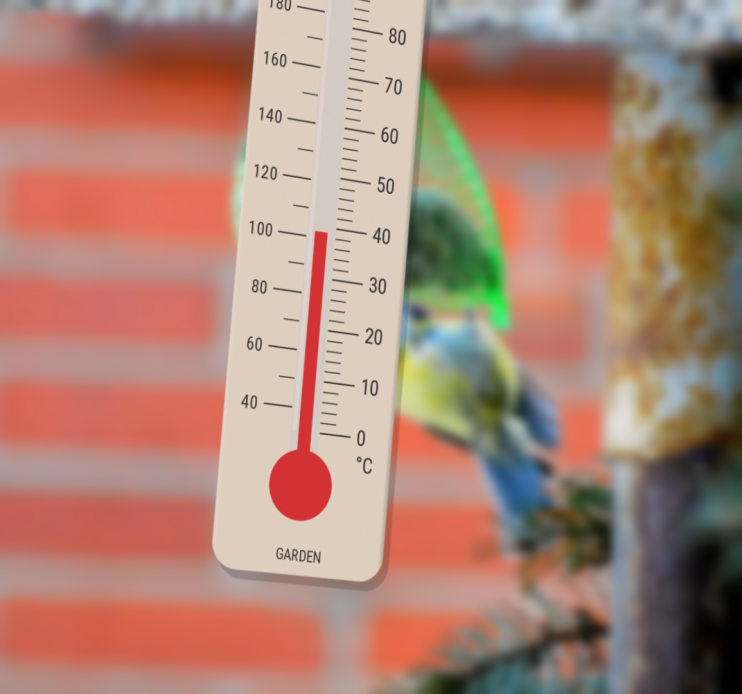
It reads 39; °C
